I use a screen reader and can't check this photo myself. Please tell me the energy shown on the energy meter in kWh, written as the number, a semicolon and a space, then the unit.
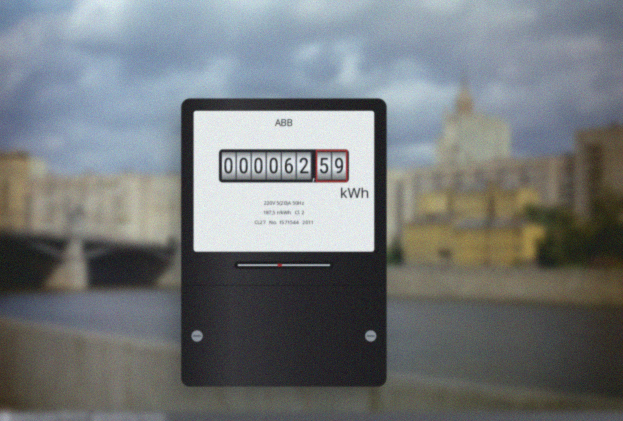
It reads 62.59; kWh
